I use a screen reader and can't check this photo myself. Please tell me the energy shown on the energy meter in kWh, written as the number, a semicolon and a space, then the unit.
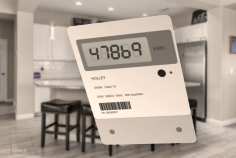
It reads 47869; kWh
